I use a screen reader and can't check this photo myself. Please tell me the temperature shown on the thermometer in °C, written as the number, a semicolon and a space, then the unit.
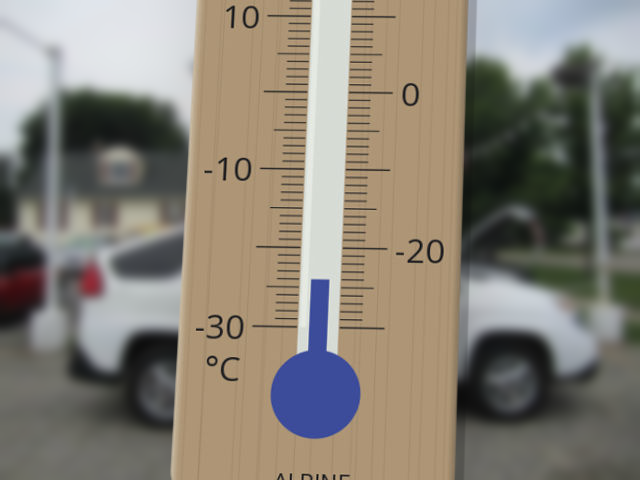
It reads -24; °C
